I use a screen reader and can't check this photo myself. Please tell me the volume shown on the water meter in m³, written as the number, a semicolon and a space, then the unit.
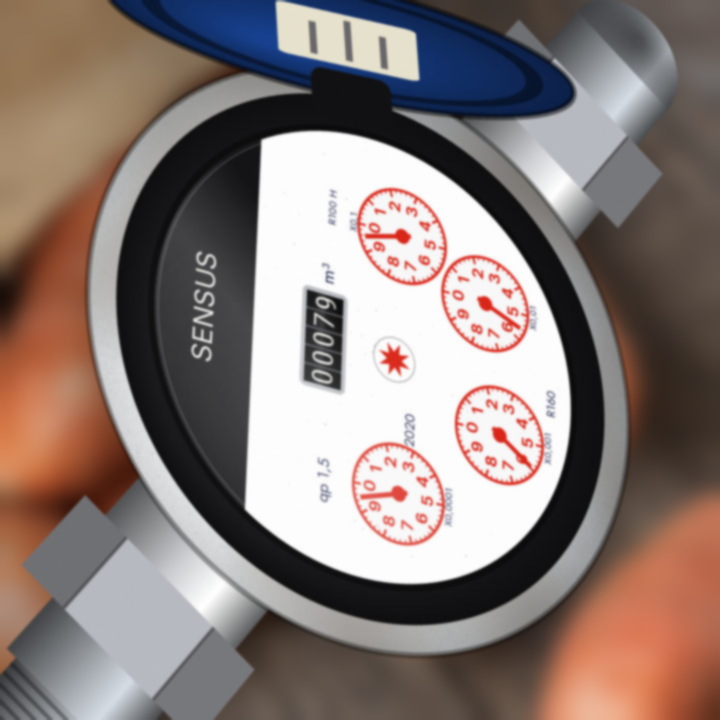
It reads 78.9559; m³
